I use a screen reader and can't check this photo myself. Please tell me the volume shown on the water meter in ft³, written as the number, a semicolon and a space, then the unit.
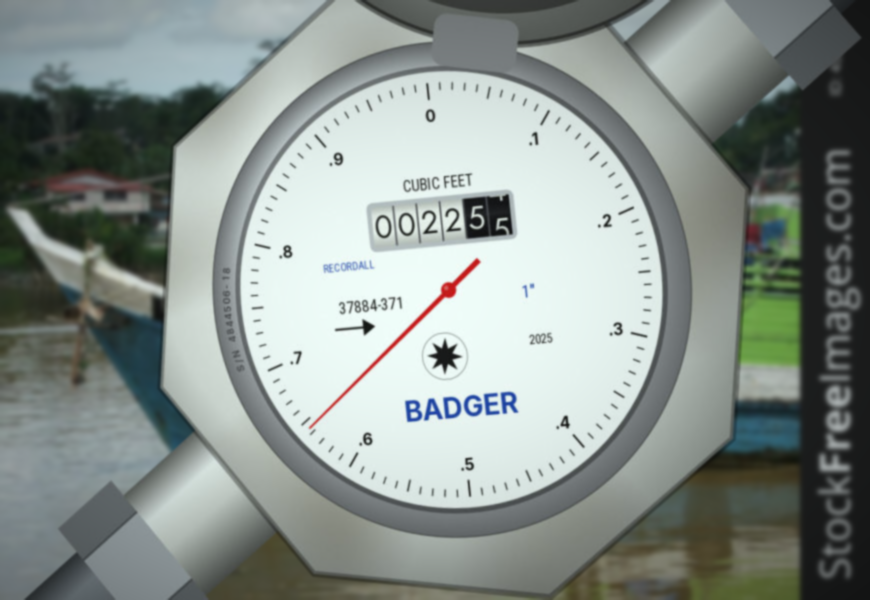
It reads 2254.64; ft³
